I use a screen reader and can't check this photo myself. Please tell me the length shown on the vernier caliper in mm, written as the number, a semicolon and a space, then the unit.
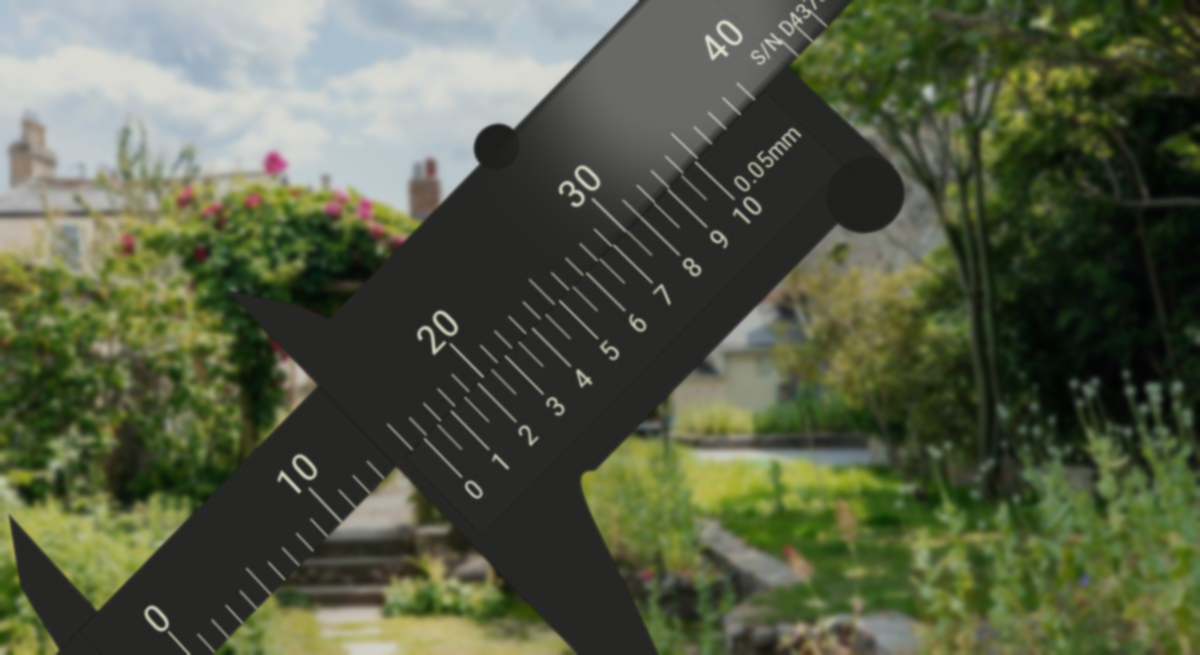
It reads 15.8; mm
